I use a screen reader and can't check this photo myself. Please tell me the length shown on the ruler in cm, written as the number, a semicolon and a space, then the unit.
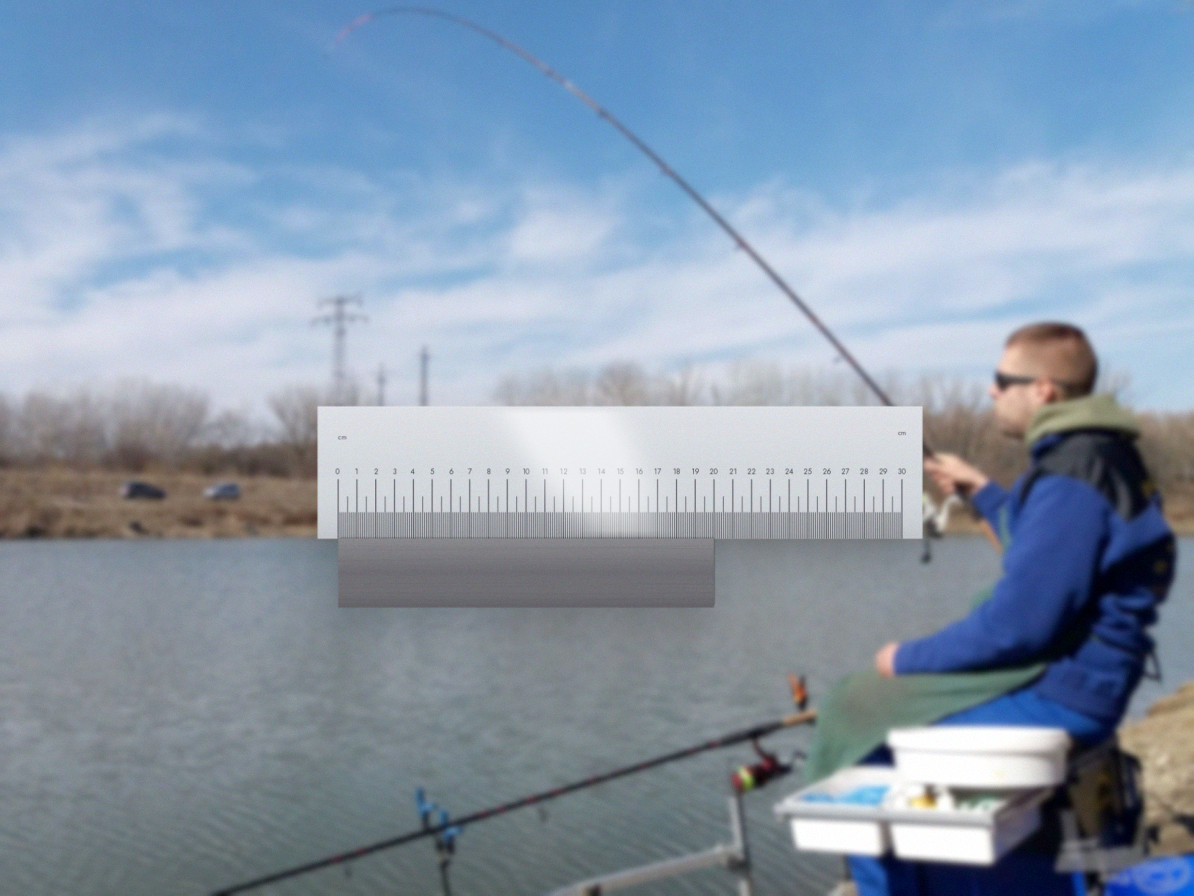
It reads 20; cm
